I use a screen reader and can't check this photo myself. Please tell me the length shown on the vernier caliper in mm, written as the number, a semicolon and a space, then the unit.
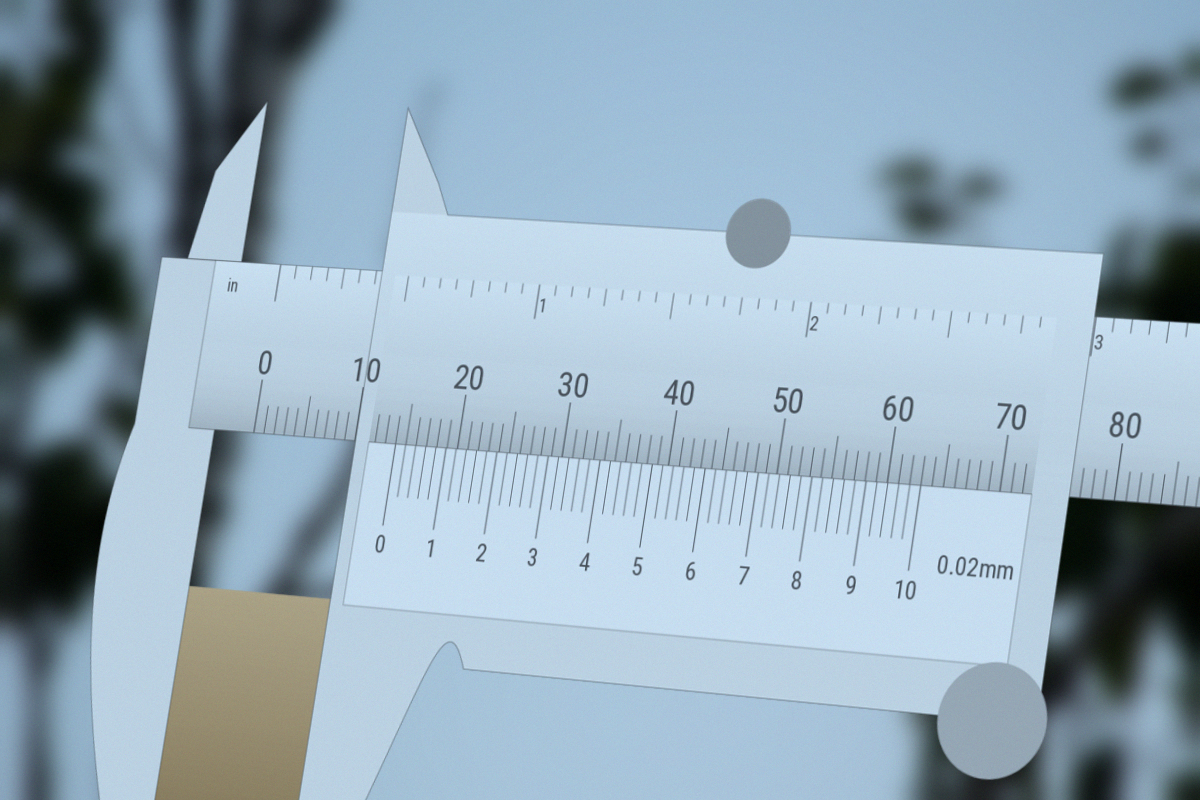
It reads 14.0; mm
